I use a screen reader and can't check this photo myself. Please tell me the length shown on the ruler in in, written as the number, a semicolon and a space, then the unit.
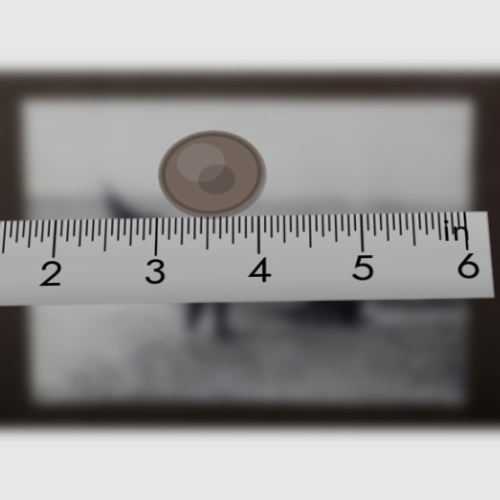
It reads 1.0625; in
